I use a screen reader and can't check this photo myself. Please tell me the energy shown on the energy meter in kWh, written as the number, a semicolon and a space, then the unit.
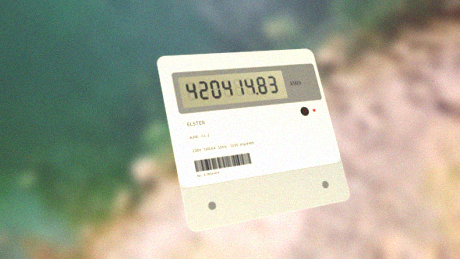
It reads 420414.83; kWh
